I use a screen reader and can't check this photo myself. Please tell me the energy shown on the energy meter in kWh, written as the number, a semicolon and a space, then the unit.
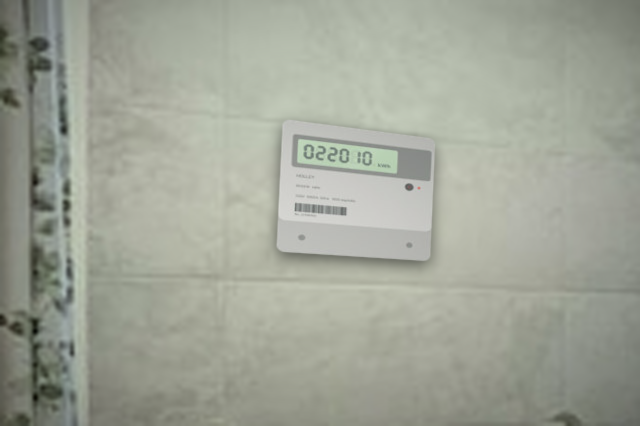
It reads 22010; kWh
